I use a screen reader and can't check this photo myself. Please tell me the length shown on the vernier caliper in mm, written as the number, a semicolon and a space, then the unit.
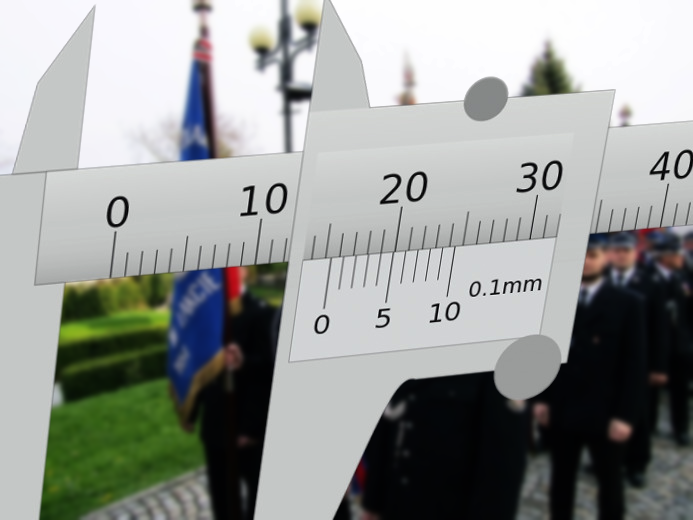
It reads 15.4; mm
